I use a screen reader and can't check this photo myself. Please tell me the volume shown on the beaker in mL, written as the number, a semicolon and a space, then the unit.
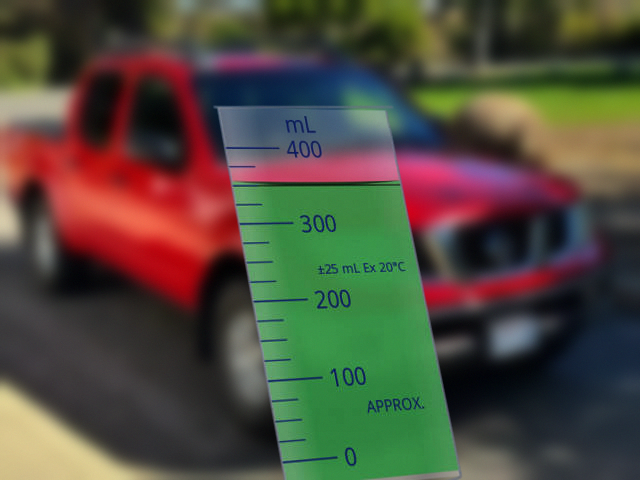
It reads 350; mL
